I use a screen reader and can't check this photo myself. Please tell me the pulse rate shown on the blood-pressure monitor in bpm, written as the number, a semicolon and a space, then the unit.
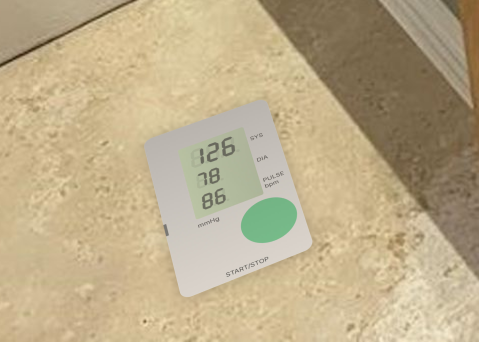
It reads 86; bpm
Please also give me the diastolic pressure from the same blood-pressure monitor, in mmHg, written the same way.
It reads 78; mmHg
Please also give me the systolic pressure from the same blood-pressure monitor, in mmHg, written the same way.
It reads 126; mmHg
